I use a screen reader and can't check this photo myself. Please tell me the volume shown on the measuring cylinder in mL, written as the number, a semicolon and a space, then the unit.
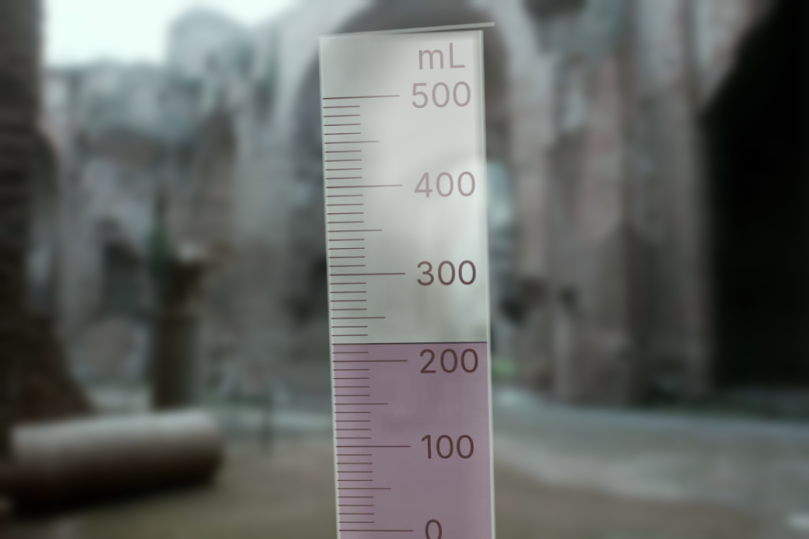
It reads 220; mL
